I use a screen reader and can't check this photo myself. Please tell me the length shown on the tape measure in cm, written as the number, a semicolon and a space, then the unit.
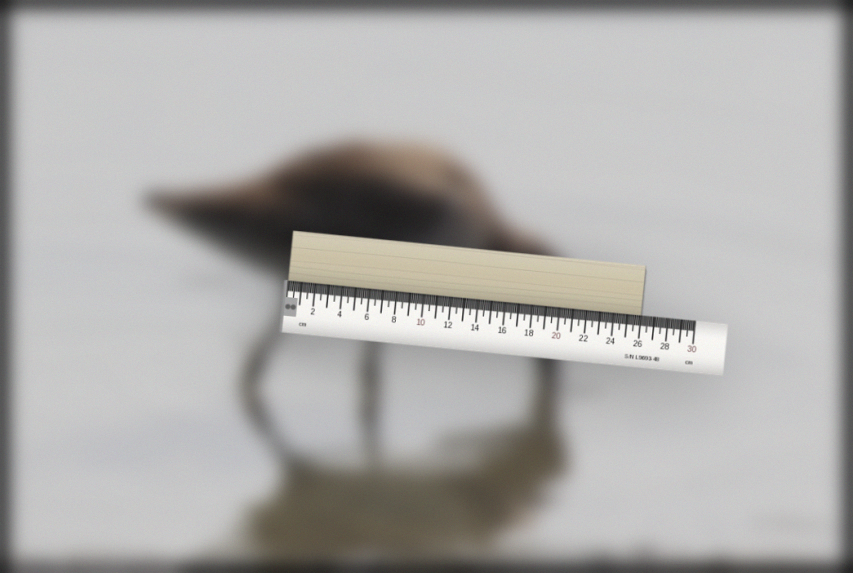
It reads 26; cm
